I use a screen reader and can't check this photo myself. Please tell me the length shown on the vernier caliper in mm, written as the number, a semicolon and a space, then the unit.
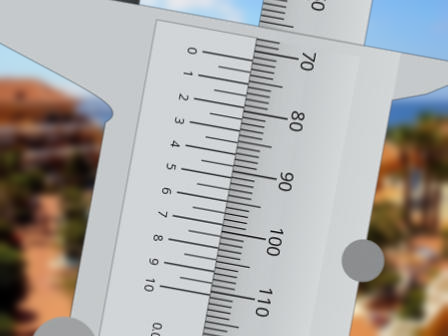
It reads 71.6; mm
